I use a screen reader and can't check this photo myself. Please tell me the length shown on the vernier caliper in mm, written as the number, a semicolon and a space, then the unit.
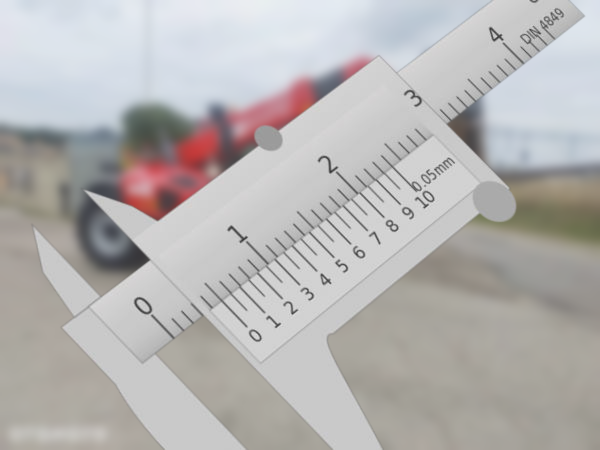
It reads 5.0; mm
